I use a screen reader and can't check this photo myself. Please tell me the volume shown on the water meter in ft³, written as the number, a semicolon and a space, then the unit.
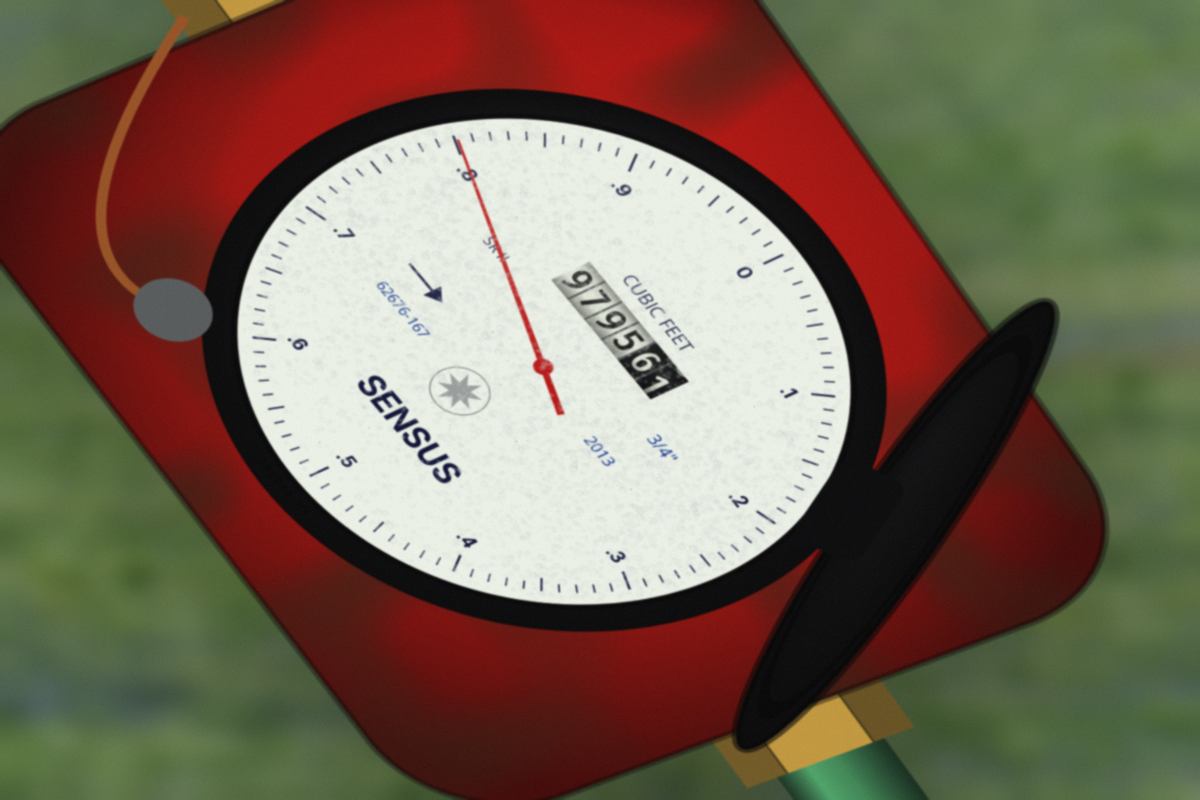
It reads 979560.80; ft³
